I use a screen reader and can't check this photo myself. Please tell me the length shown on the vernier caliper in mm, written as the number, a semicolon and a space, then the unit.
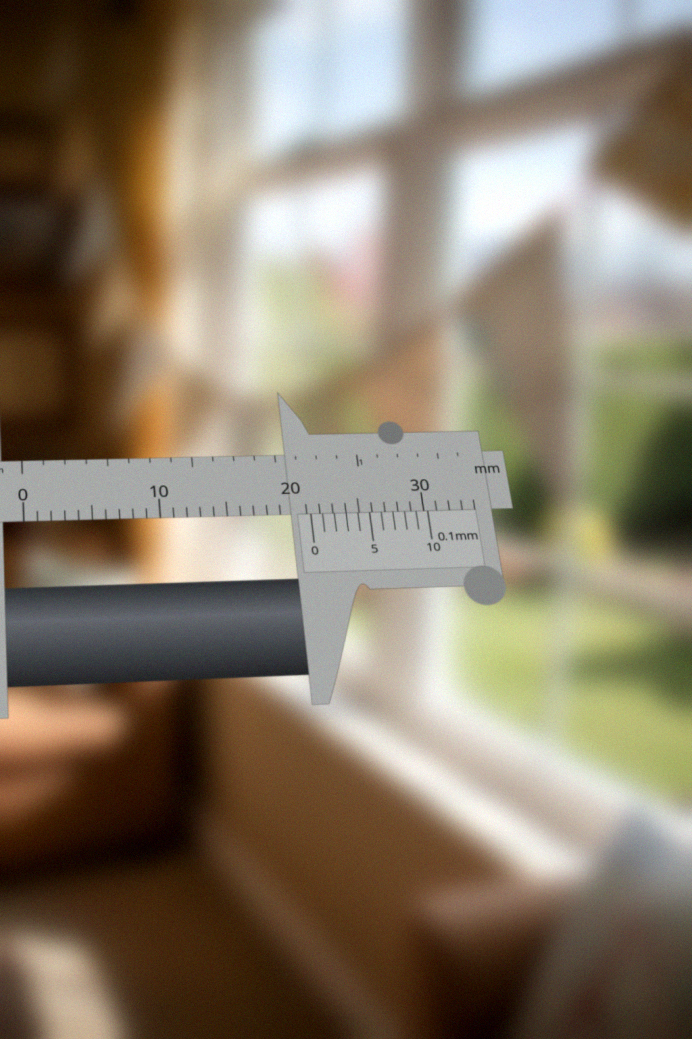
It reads 21.3; mm
